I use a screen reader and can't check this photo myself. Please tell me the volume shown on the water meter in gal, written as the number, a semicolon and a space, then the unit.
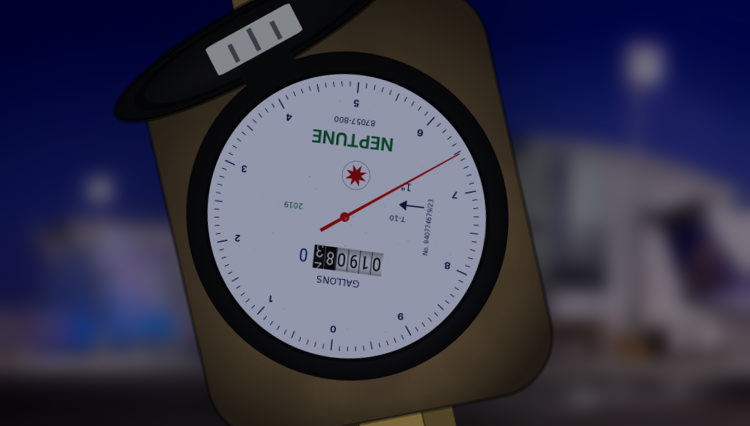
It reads 190826.5; gal
